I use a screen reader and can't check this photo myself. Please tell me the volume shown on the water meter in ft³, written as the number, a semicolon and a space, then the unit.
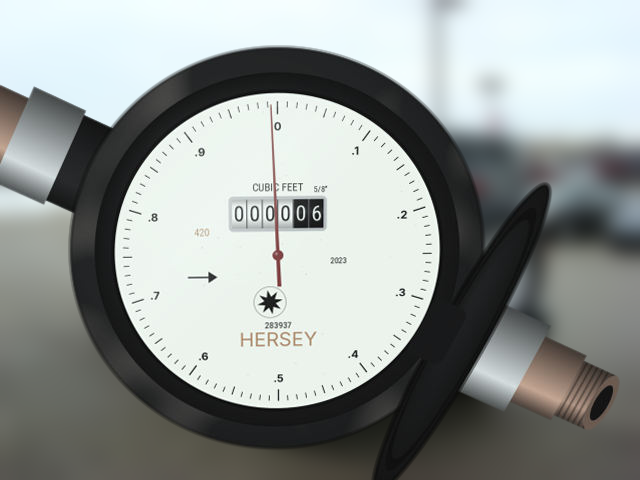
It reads 5.99; ft³
